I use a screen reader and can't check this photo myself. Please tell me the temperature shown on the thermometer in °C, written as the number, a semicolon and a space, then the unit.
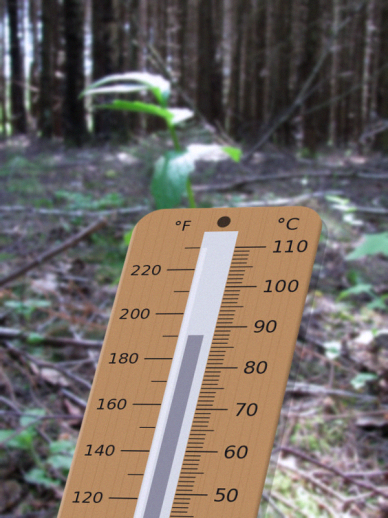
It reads 88; °C
